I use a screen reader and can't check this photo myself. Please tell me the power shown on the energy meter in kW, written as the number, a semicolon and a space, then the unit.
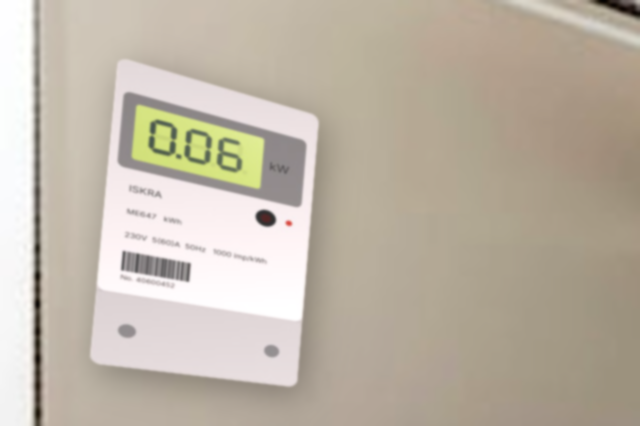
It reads 0.06; kW
